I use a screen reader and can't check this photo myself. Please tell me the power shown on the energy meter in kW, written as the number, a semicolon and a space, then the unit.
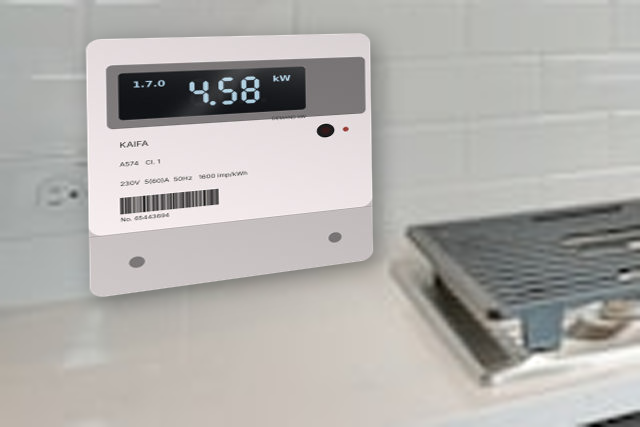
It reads 4.58; kW
